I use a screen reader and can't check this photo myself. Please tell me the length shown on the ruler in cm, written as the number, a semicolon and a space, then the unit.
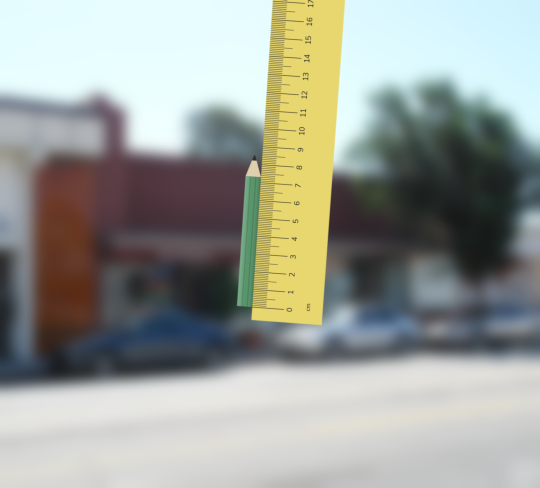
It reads 8.5; cm
